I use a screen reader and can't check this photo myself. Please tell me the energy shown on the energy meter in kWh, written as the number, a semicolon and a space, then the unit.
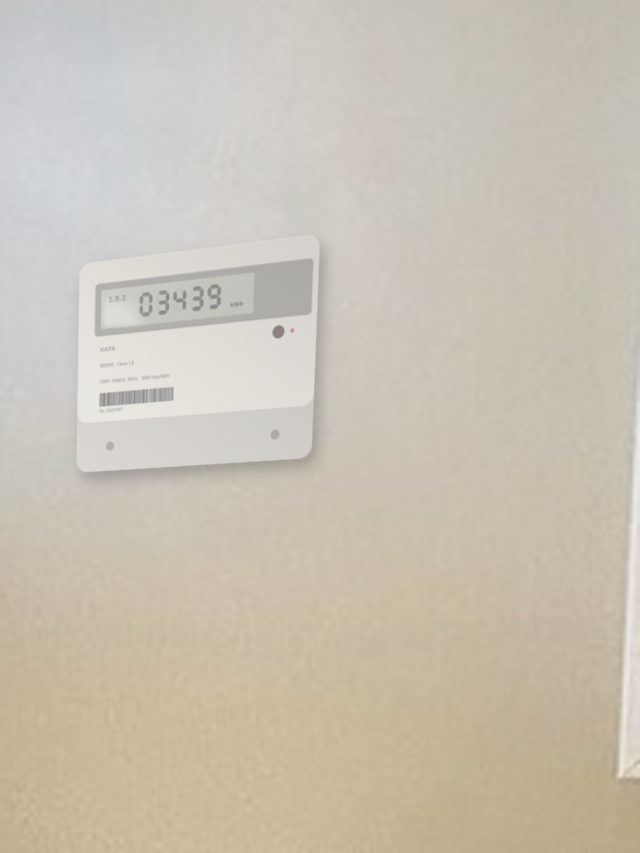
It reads 3439; kWh
